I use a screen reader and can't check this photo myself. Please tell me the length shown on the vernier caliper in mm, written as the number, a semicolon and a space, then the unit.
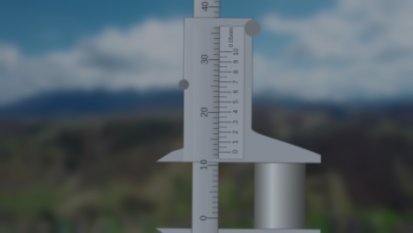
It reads 12.5; mm
